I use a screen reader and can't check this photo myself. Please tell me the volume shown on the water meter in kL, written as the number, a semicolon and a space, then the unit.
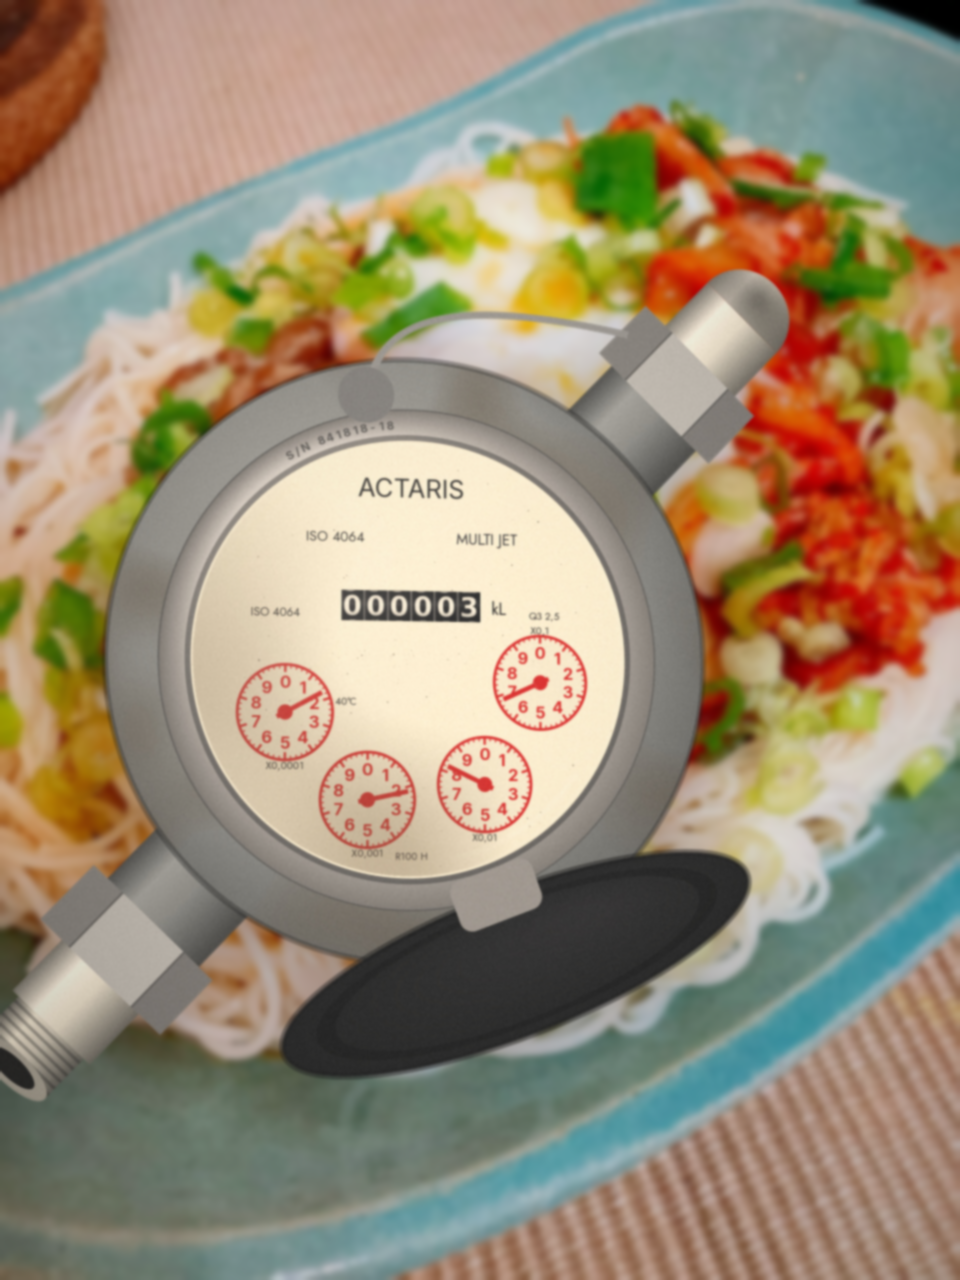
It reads 3.6821; kL
